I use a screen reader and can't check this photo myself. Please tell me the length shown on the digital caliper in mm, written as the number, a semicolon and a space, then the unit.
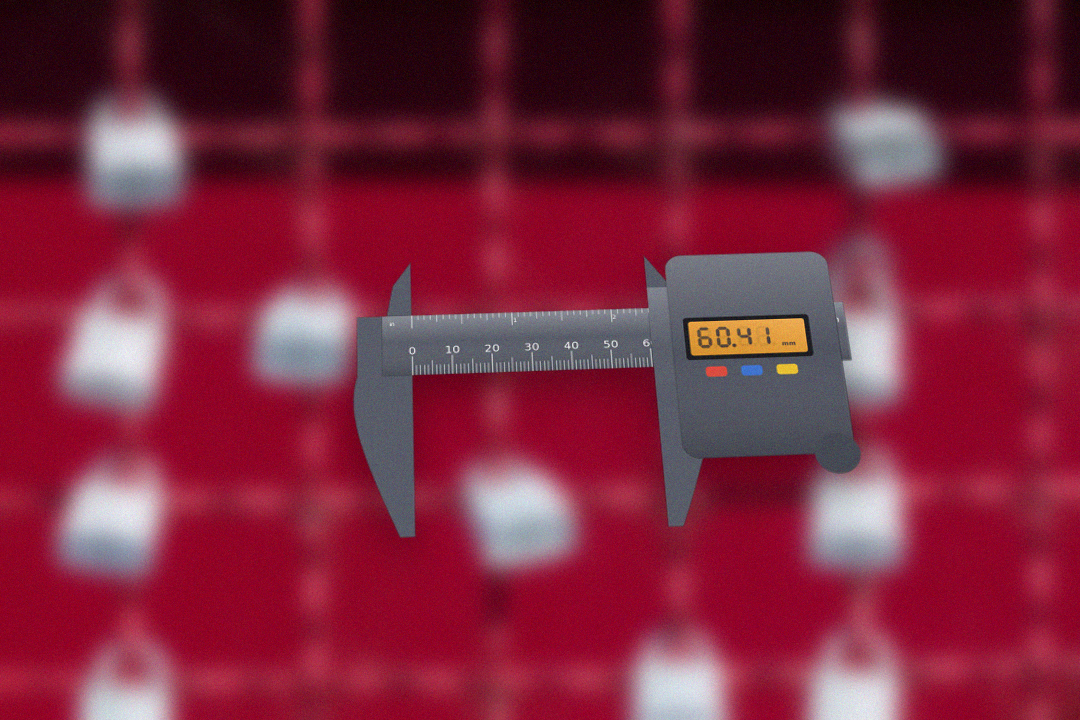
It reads 60.41; mm
